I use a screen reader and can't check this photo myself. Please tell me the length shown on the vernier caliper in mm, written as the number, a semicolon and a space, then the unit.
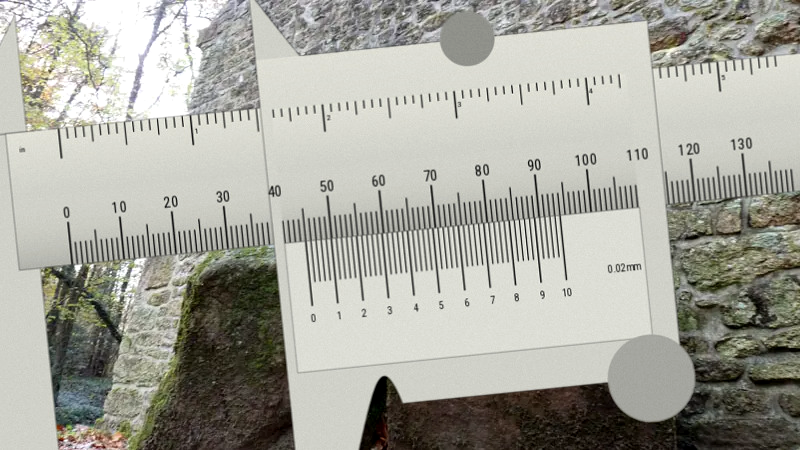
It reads 45.0; mm
